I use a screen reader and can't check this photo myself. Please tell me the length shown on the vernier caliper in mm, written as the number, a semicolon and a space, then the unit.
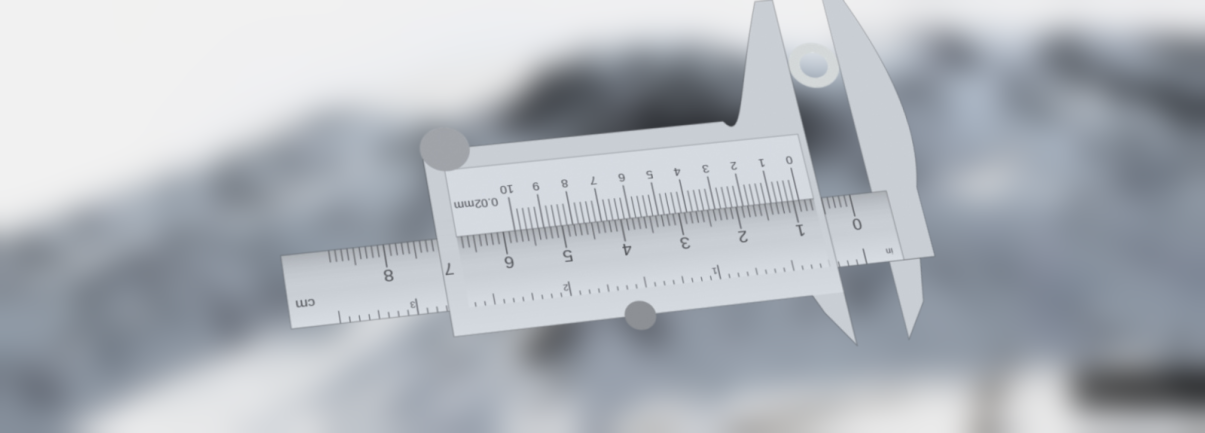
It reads 9.0; mm
